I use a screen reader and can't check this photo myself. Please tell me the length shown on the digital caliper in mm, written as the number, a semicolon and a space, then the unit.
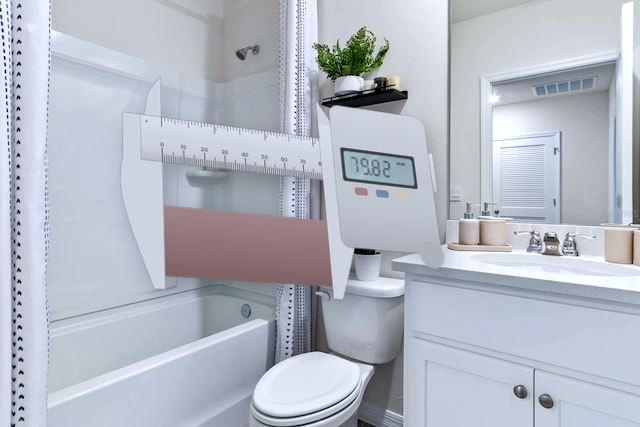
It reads 79.82; mm
